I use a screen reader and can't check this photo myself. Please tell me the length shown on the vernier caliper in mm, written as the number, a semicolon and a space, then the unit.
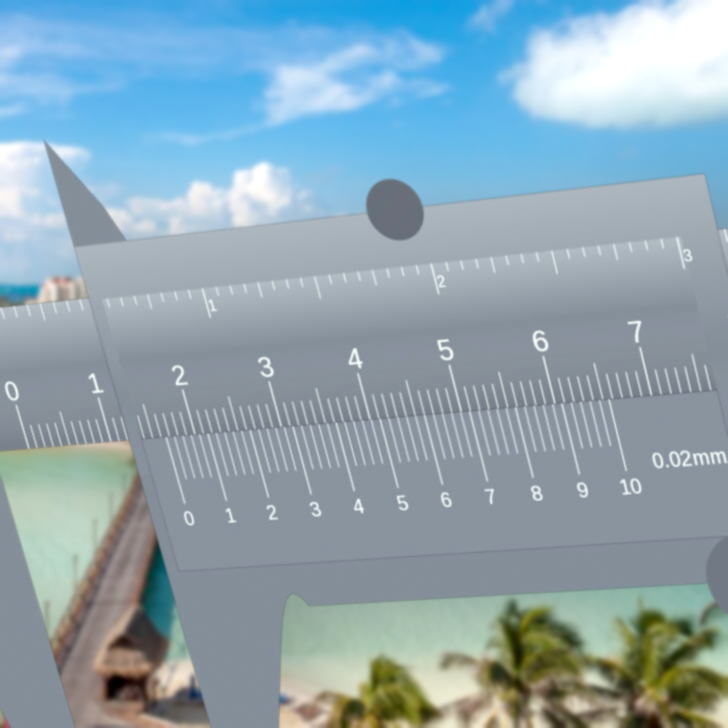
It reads 16.6; mm
